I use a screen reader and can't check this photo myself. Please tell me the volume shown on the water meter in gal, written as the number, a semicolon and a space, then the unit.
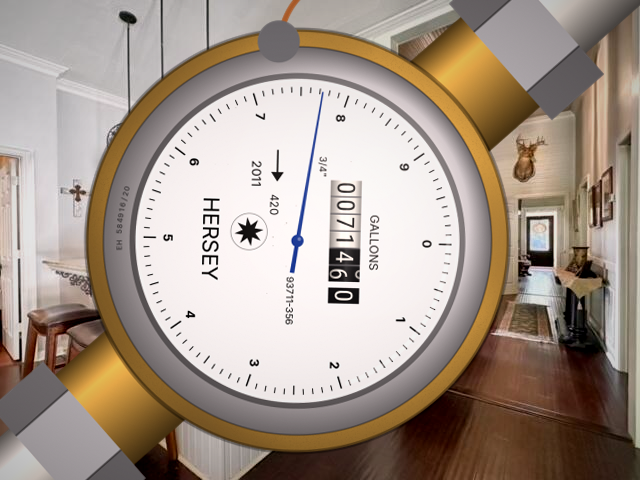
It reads 71457.7; gal
